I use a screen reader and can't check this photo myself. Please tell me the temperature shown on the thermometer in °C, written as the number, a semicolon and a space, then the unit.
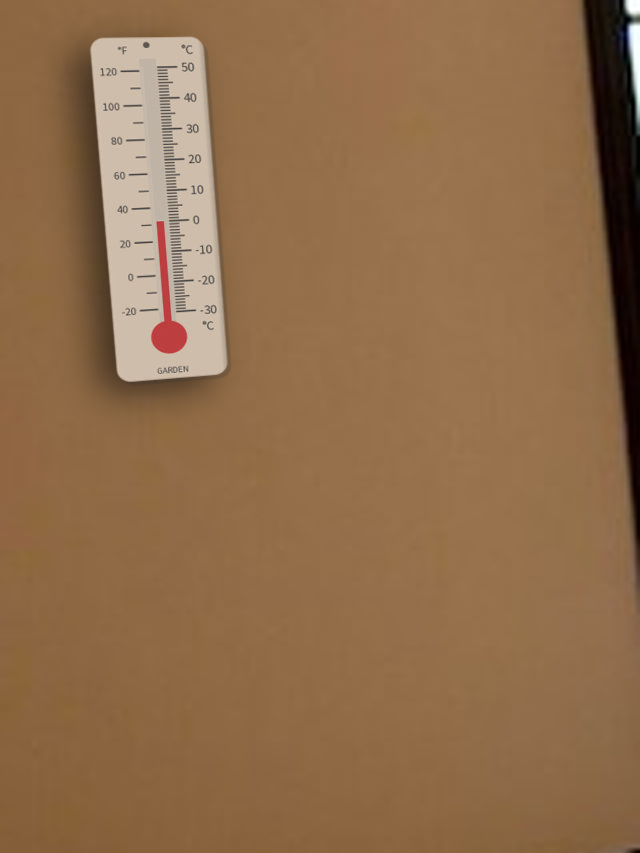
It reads 0; °C
